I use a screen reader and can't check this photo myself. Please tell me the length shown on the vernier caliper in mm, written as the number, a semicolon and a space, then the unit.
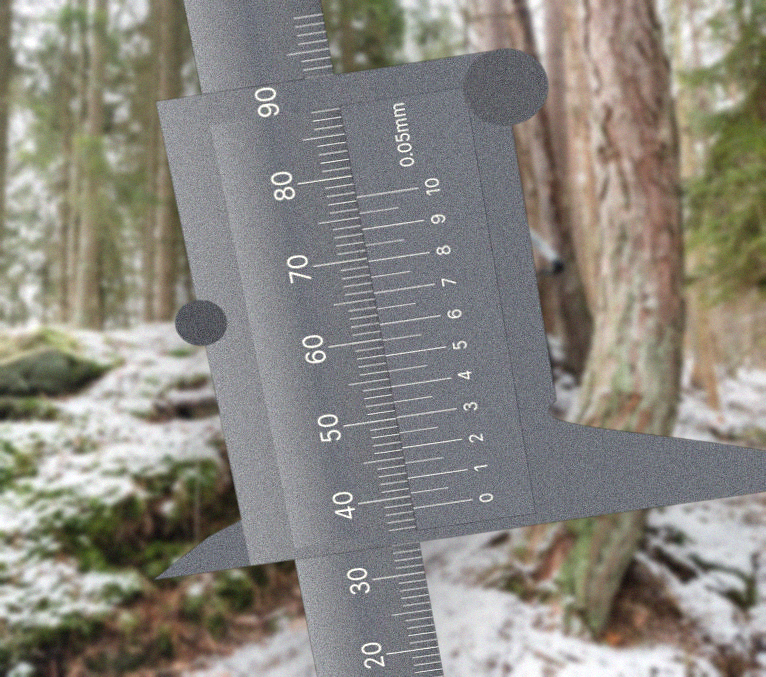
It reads 38.4; mm
